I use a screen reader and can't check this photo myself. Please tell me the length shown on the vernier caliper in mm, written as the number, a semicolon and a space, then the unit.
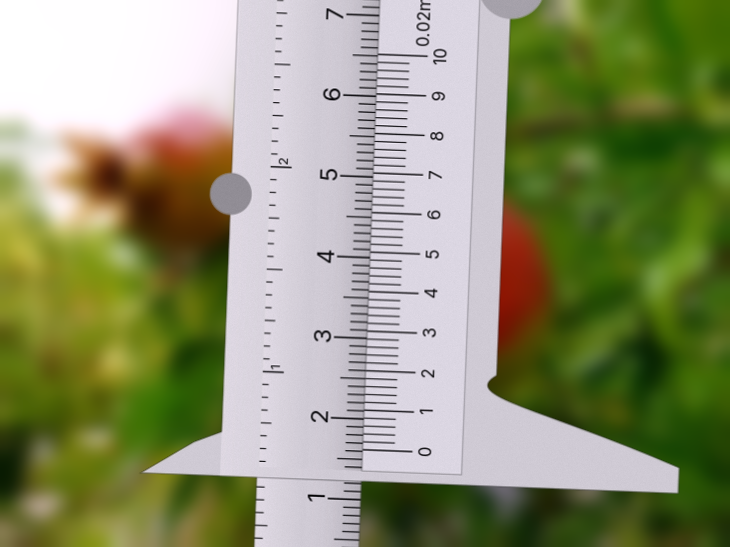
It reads 16.2; mm
